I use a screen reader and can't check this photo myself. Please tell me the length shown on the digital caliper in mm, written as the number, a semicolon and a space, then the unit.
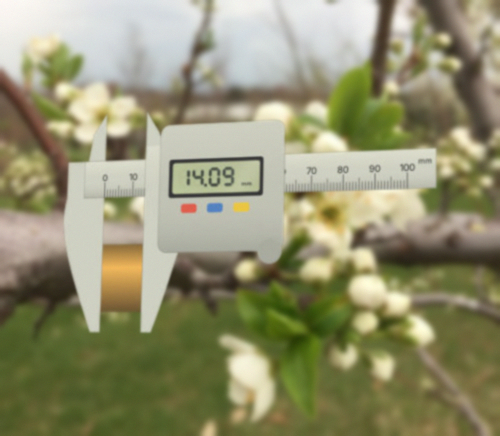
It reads 14.09; mm
